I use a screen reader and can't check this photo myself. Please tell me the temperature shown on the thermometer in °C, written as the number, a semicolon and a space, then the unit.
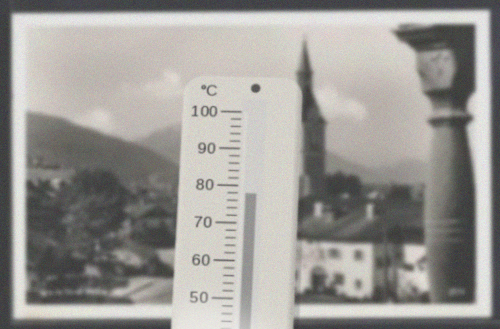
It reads 78; °C
